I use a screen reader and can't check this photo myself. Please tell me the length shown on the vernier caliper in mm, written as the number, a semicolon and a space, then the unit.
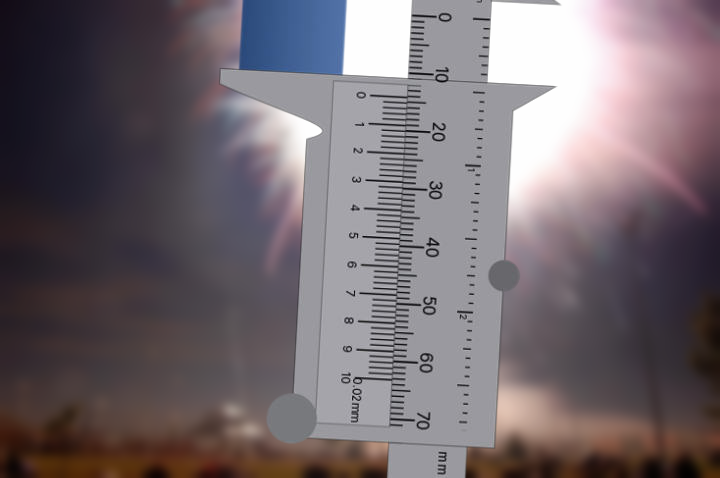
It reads 14.2; mm
